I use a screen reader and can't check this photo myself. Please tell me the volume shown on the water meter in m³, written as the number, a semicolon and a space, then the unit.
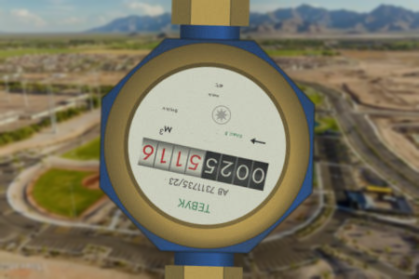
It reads 25.5116; m³
